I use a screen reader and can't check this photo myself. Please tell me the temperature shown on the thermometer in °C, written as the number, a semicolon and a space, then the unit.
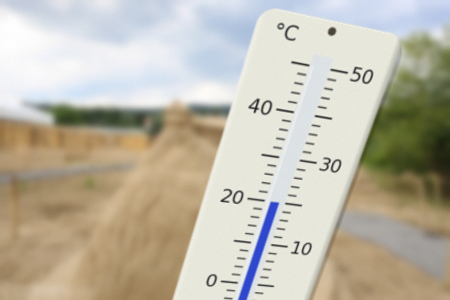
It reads 20; °C
